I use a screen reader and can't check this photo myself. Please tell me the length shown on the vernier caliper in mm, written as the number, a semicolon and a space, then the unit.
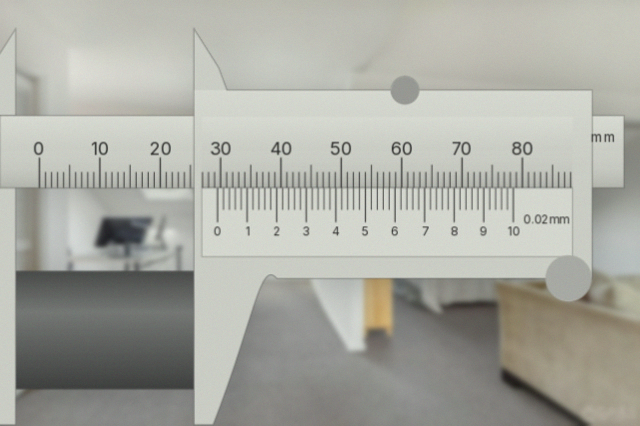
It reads 29.5; mm
